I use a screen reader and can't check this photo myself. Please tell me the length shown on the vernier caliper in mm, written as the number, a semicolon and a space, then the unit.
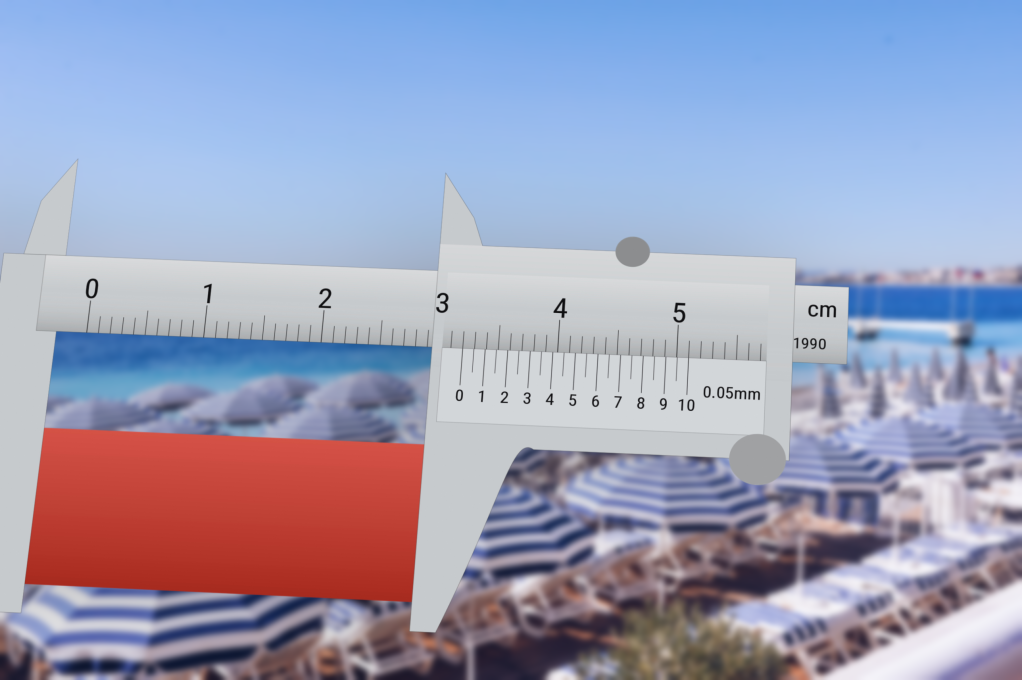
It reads 32.0; mm
